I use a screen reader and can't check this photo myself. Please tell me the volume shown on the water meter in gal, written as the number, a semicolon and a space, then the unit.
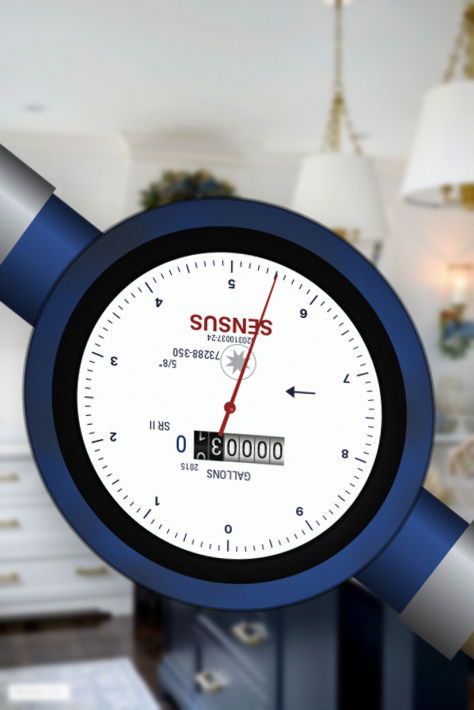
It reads 305.5; gal
